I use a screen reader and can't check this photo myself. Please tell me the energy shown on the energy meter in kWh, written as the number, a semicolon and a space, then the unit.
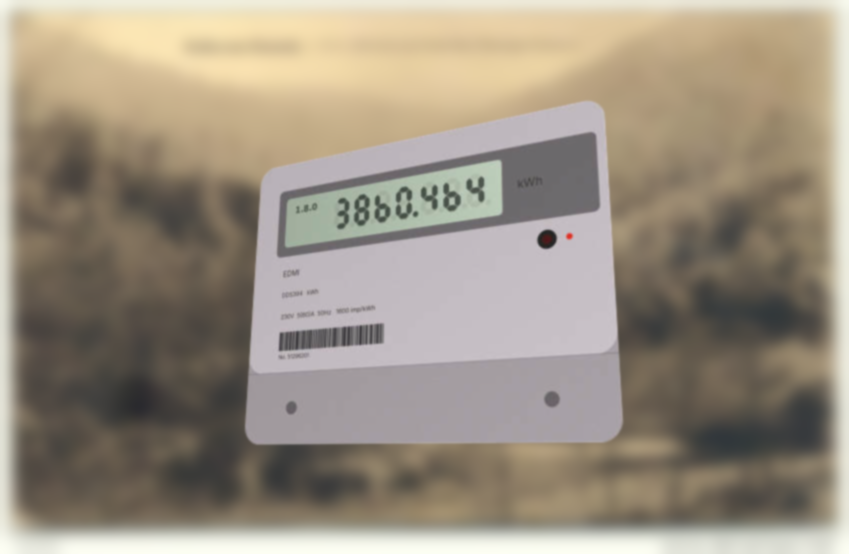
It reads 3860.464; kWh
